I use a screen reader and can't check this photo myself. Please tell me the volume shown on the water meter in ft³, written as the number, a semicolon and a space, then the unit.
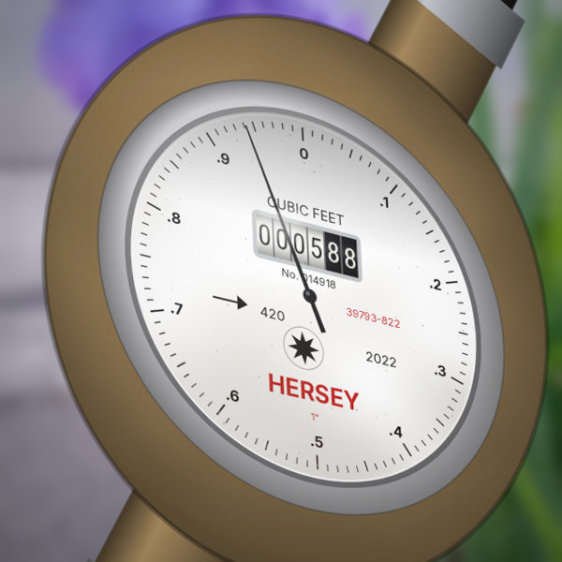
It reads 587.94; ft³
